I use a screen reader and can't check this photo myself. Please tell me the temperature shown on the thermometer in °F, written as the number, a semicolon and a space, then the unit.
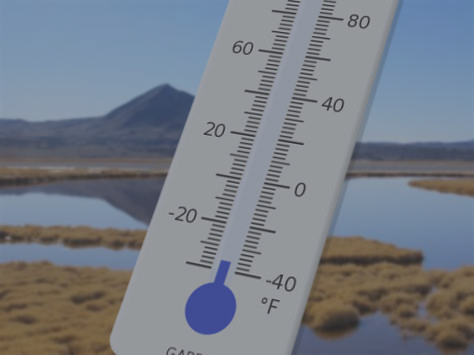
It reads -36; °F
